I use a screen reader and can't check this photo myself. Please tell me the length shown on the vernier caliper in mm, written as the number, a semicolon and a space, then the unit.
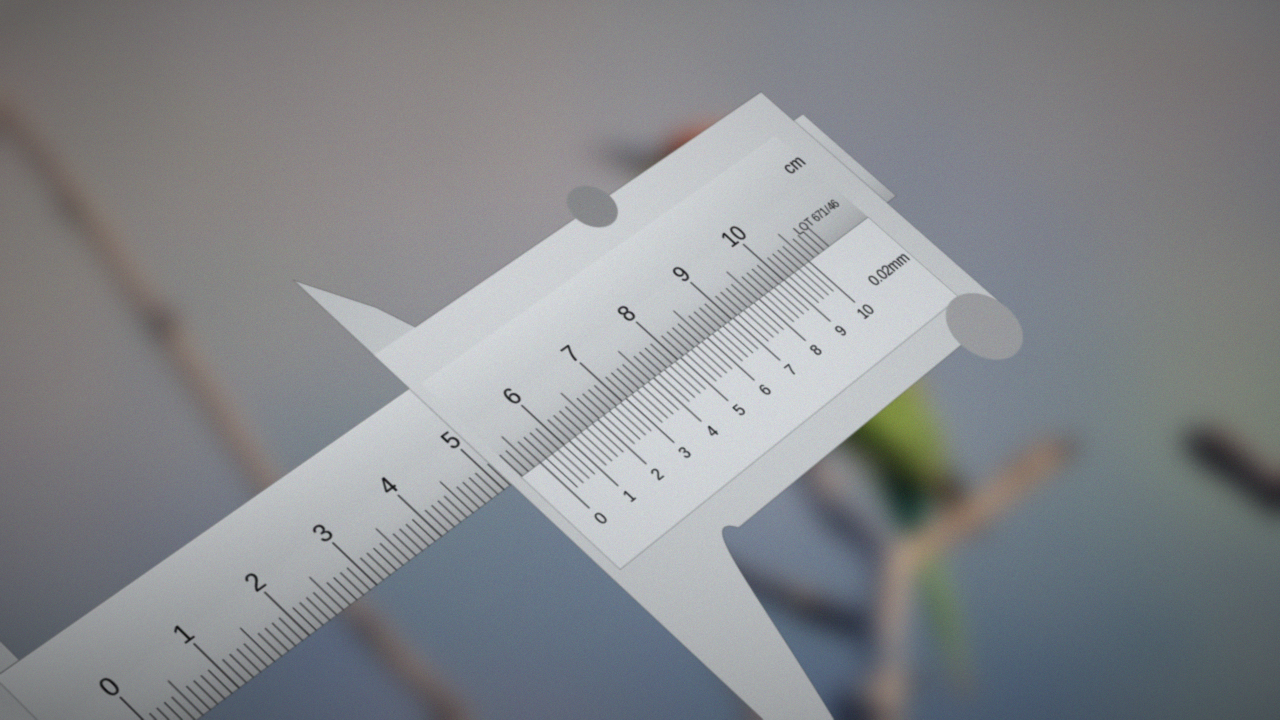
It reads 56.0; mm
